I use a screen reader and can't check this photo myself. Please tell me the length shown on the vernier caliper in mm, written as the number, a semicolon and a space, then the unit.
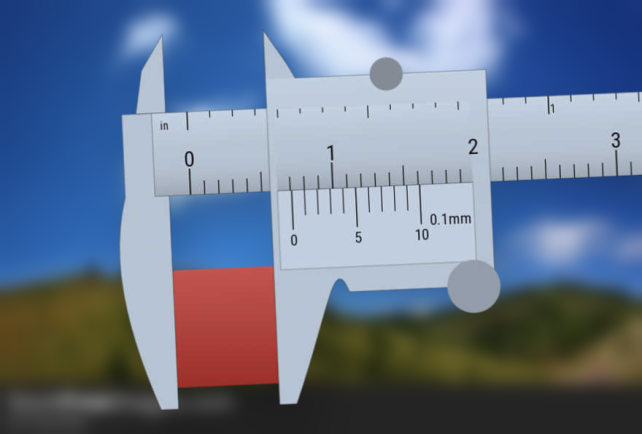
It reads 7.1; mm
